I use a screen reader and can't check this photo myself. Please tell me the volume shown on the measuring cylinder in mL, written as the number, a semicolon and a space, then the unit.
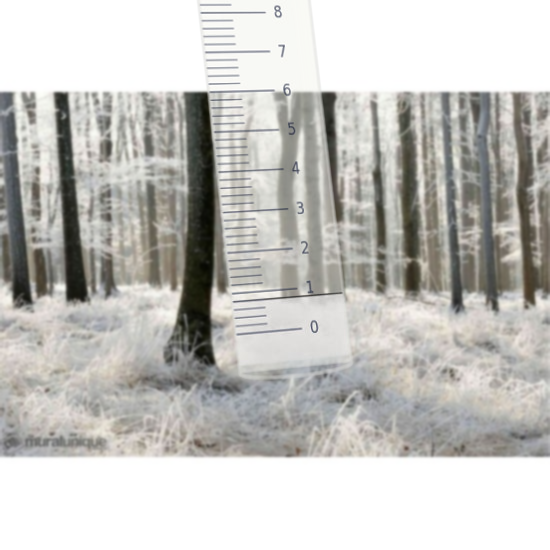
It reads 0.8; mL
